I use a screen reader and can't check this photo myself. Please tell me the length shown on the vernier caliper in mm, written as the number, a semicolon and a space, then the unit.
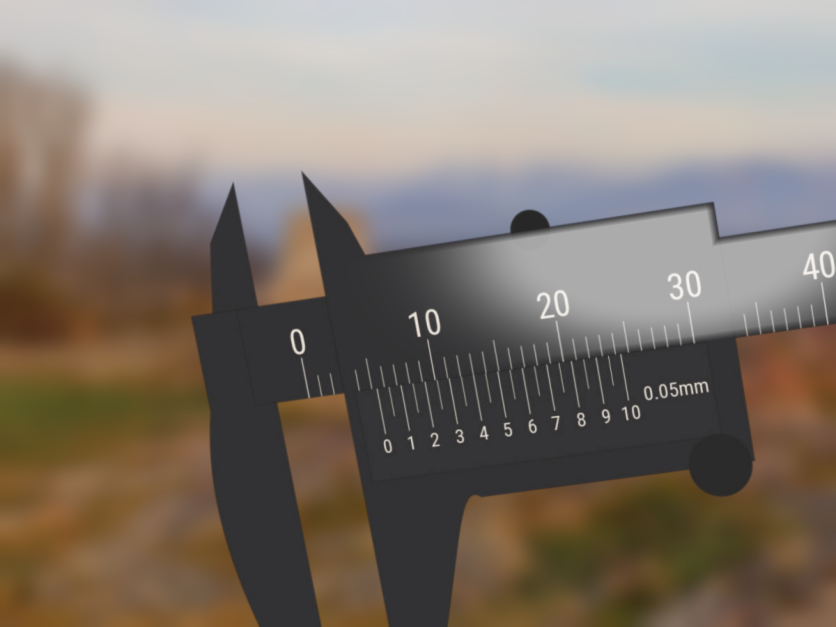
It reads 5.4; mm
